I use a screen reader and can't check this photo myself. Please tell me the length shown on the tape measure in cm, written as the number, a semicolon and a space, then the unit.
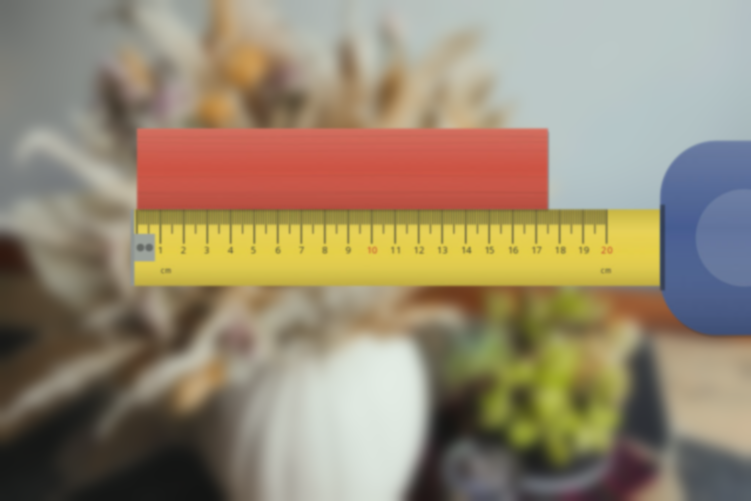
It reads 17.5; cm
